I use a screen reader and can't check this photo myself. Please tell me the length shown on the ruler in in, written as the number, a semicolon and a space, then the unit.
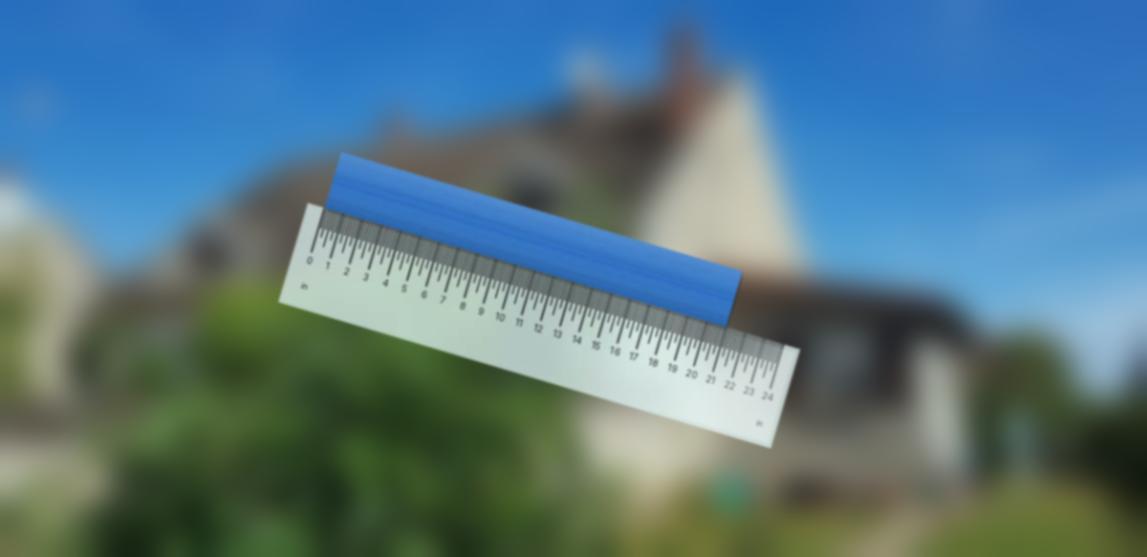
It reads 21; in
